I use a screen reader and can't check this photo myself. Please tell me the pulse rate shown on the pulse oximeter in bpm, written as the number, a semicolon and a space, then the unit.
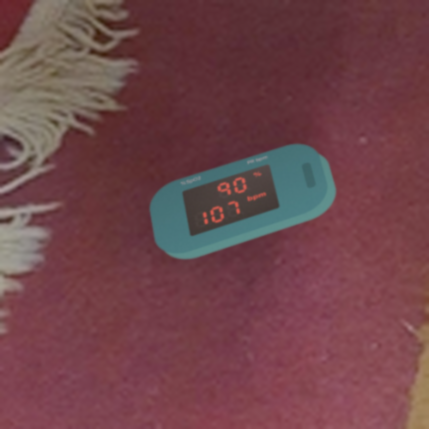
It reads 107; bpm
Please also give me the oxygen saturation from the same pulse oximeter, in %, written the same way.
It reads 90; %
